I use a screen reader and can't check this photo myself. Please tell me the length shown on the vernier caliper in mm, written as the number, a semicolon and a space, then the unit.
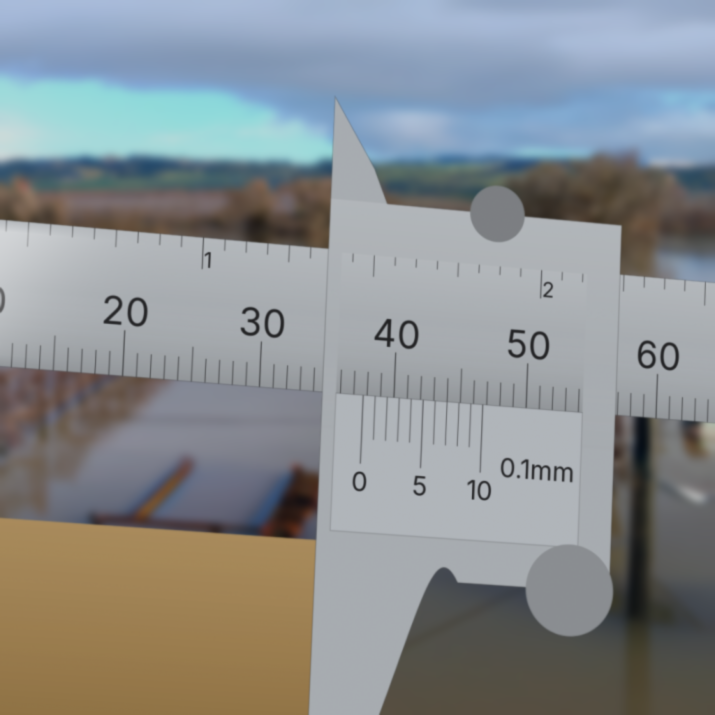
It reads 37.7; mm
